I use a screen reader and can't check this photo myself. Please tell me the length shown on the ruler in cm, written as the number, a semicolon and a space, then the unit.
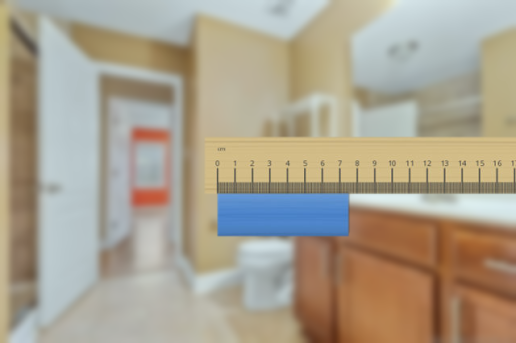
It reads 7.5; cm
